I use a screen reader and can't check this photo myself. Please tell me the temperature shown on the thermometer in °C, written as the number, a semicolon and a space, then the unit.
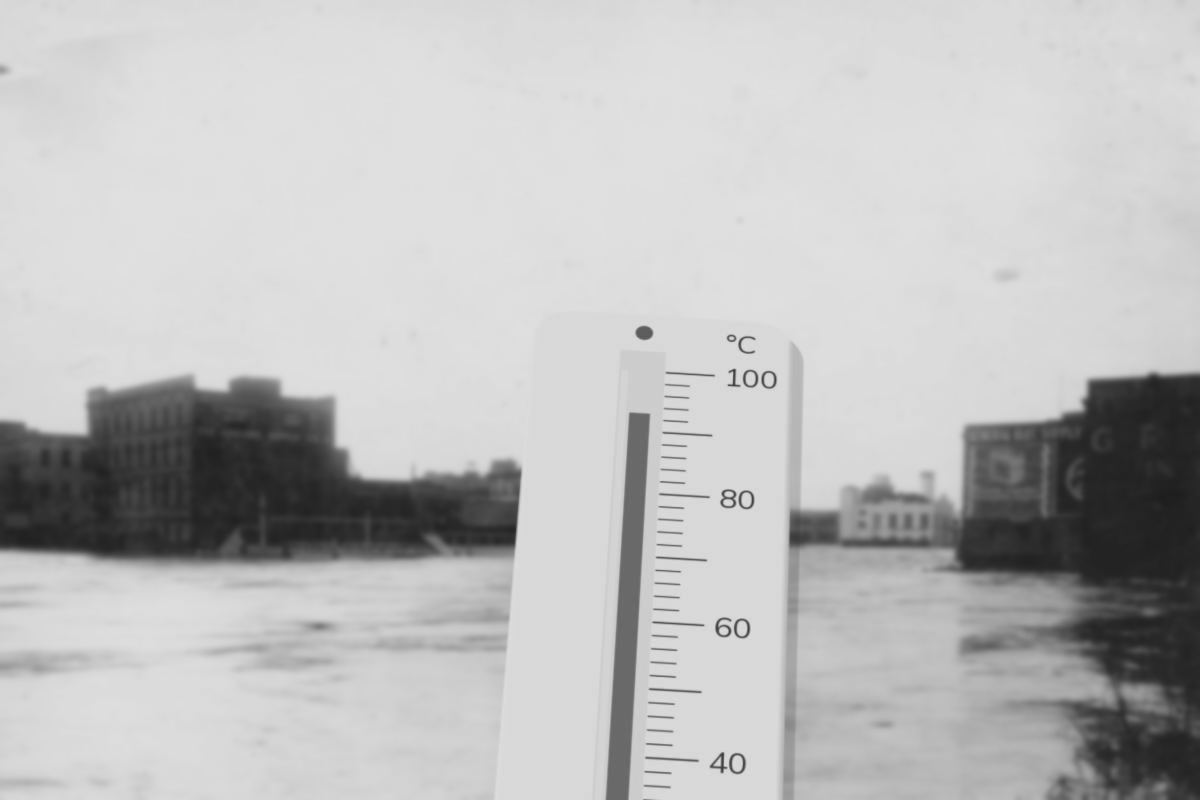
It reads 93; °C
